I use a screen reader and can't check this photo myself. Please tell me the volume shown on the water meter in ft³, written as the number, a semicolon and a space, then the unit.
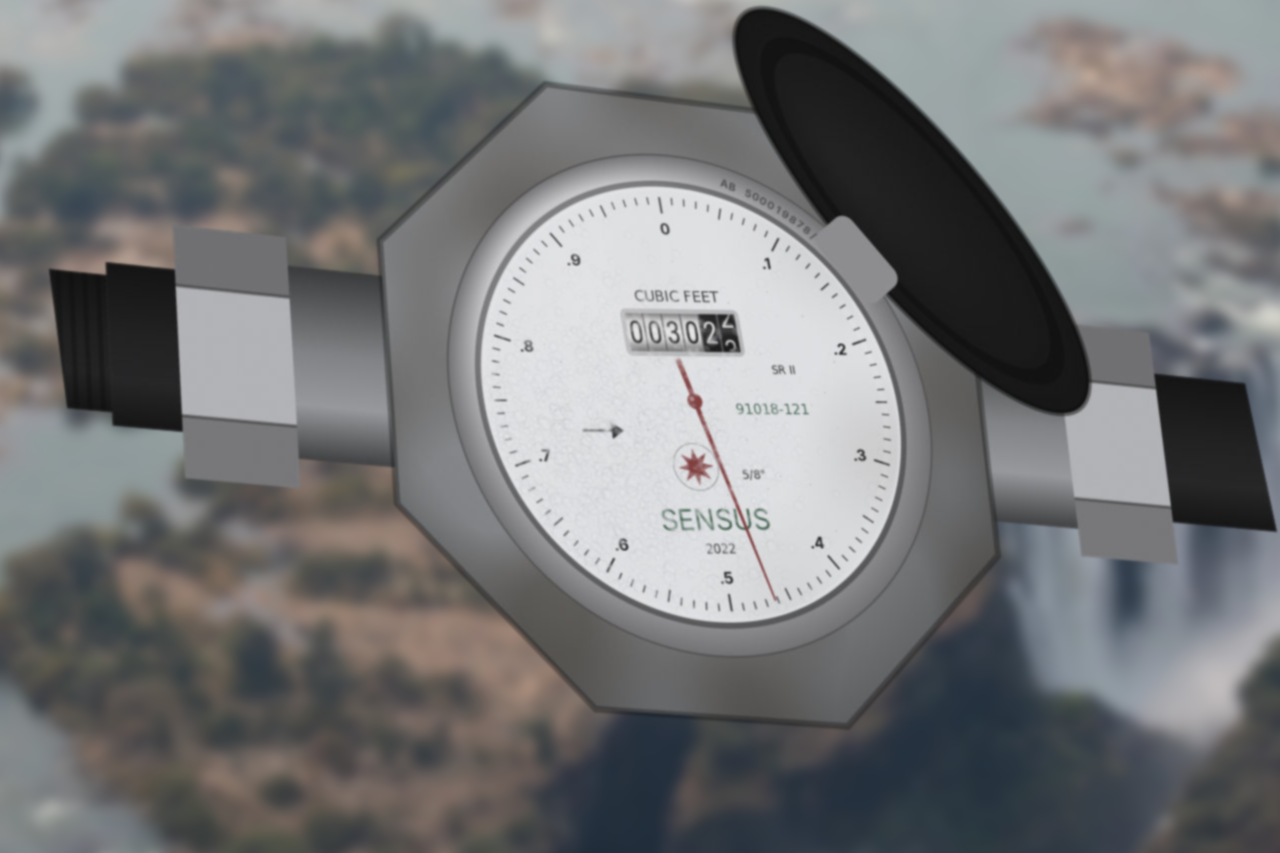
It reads 3022.46; ft³
